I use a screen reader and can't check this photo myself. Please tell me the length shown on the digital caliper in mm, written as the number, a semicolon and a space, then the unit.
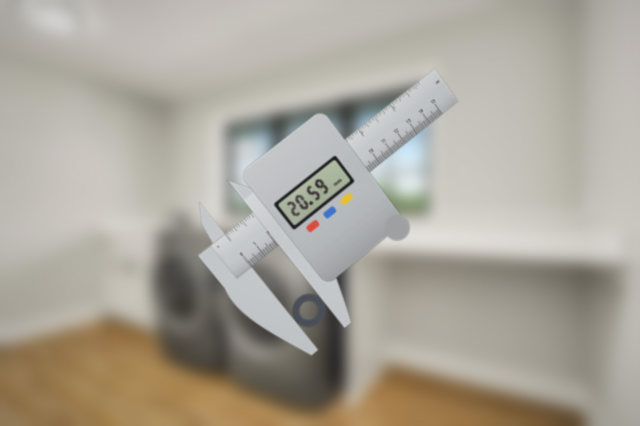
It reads 20.59; mm
